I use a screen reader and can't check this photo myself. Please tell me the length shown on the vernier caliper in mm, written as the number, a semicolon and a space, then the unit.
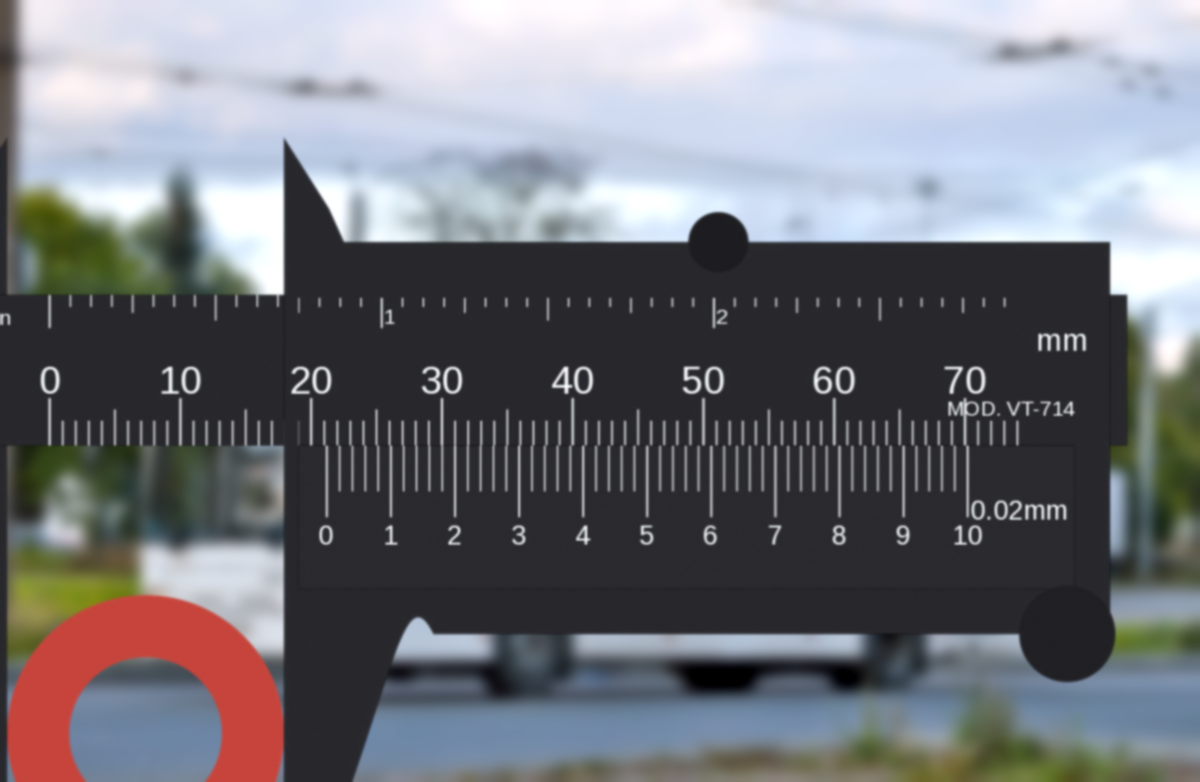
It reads 21.2; mm
